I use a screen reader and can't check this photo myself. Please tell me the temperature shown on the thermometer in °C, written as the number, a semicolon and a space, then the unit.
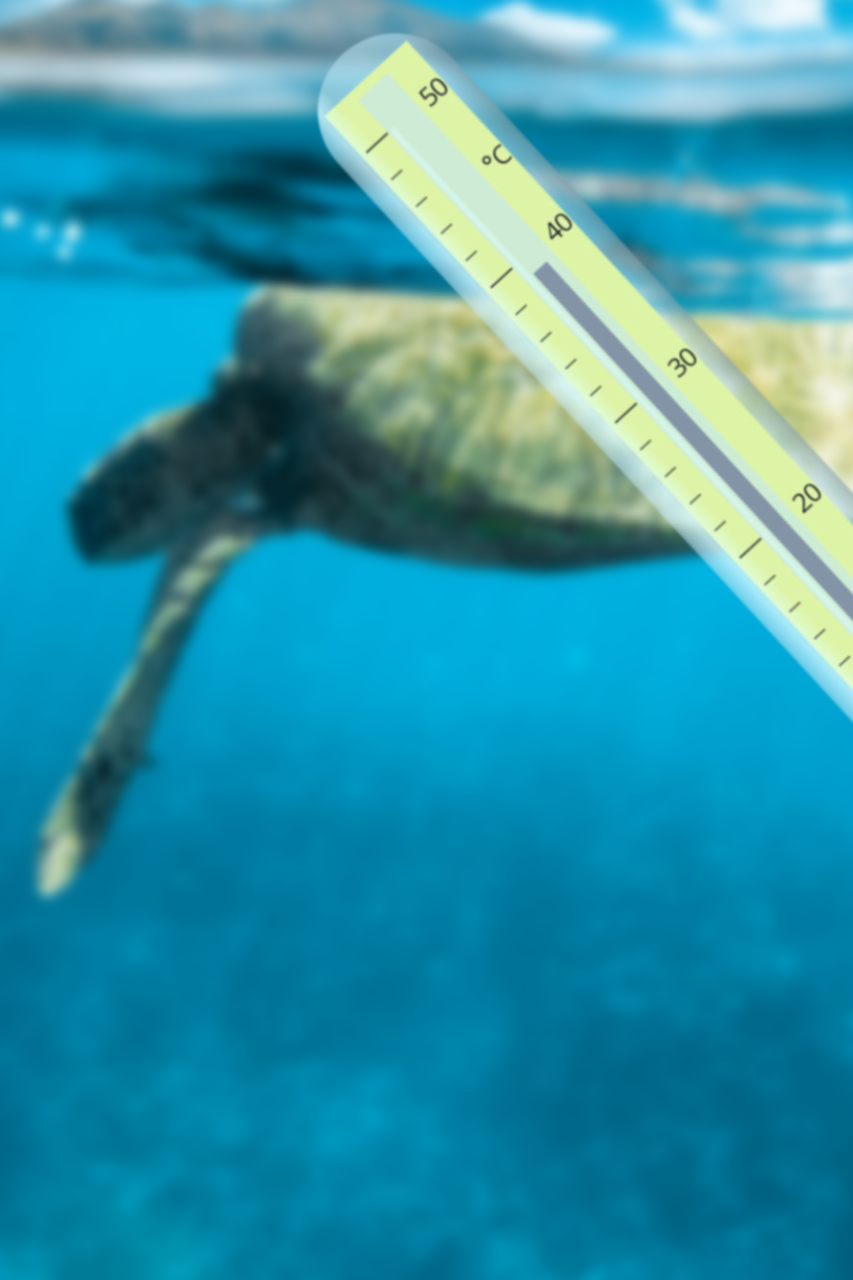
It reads 39; °C
